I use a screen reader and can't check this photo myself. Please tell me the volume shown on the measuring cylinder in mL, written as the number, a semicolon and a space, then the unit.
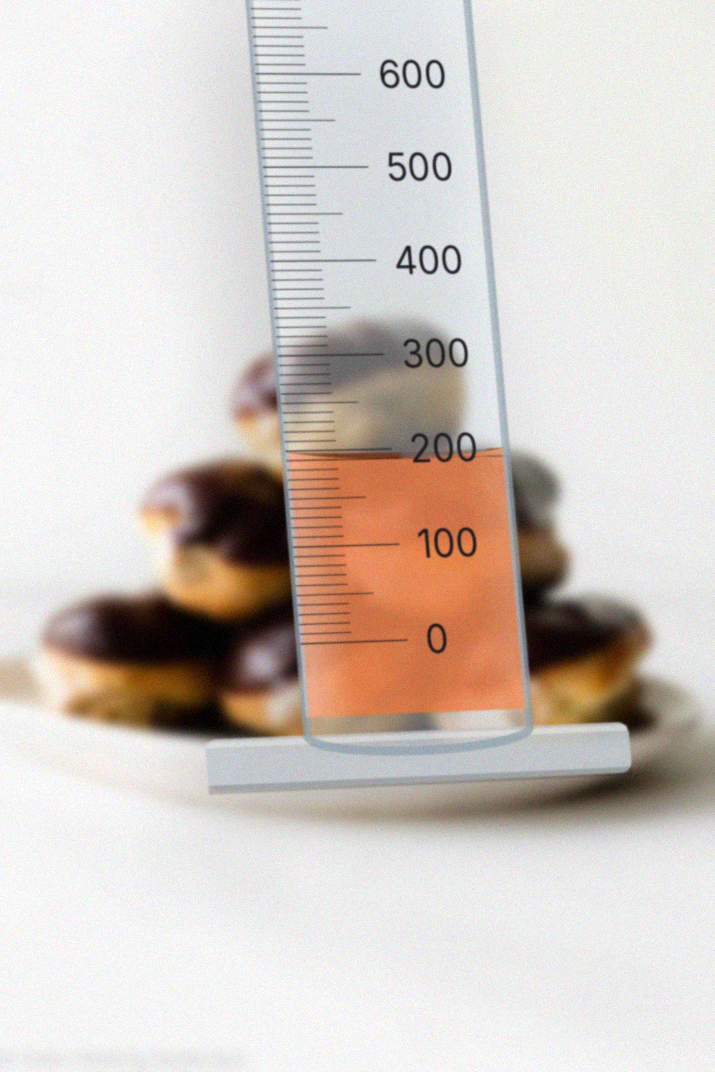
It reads 190; mL
